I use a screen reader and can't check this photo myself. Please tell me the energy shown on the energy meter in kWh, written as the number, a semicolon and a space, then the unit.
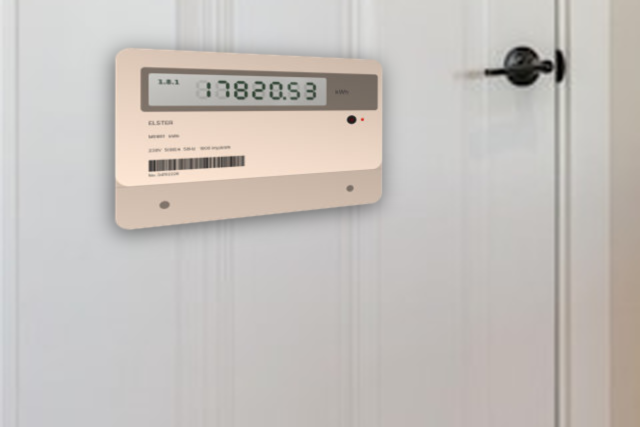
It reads 17820.53; kWh
